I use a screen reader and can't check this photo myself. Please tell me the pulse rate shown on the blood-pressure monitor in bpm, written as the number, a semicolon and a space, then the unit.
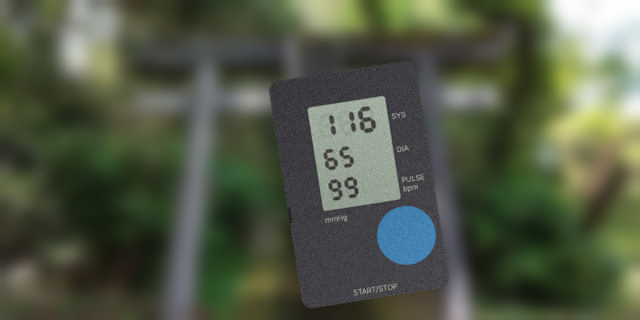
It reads 99; bpm
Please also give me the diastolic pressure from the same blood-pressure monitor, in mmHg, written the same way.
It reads 65; mmHg
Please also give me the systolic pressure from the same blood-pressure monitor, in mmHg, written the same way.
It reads 116; mmHg
